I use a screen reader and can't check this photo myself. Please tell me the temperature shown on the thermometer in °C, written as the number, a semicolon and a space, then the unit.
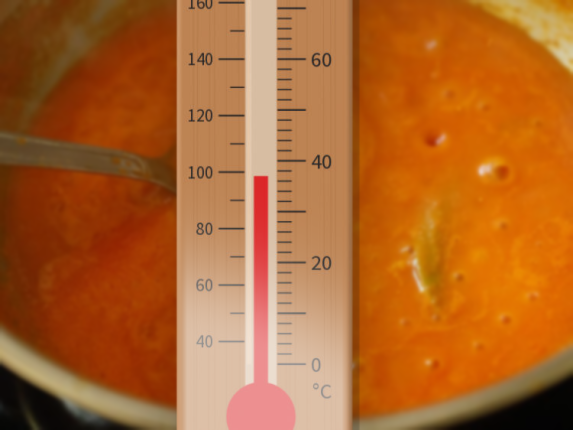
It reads 37; °C
